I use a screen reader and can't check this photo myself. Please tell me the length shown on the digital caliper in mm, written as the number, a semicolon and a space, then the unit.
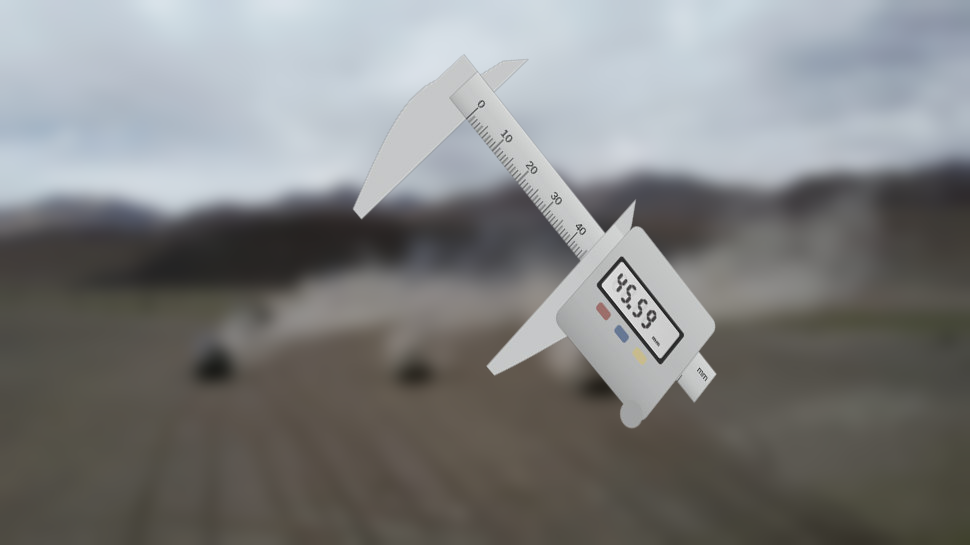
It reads 45.59; mm
